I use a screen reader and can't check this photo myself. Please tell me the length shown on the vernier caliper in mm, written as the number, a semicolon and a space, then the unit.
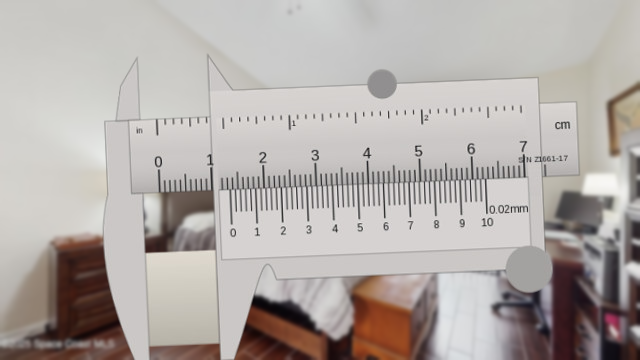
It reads 13.5; mm
